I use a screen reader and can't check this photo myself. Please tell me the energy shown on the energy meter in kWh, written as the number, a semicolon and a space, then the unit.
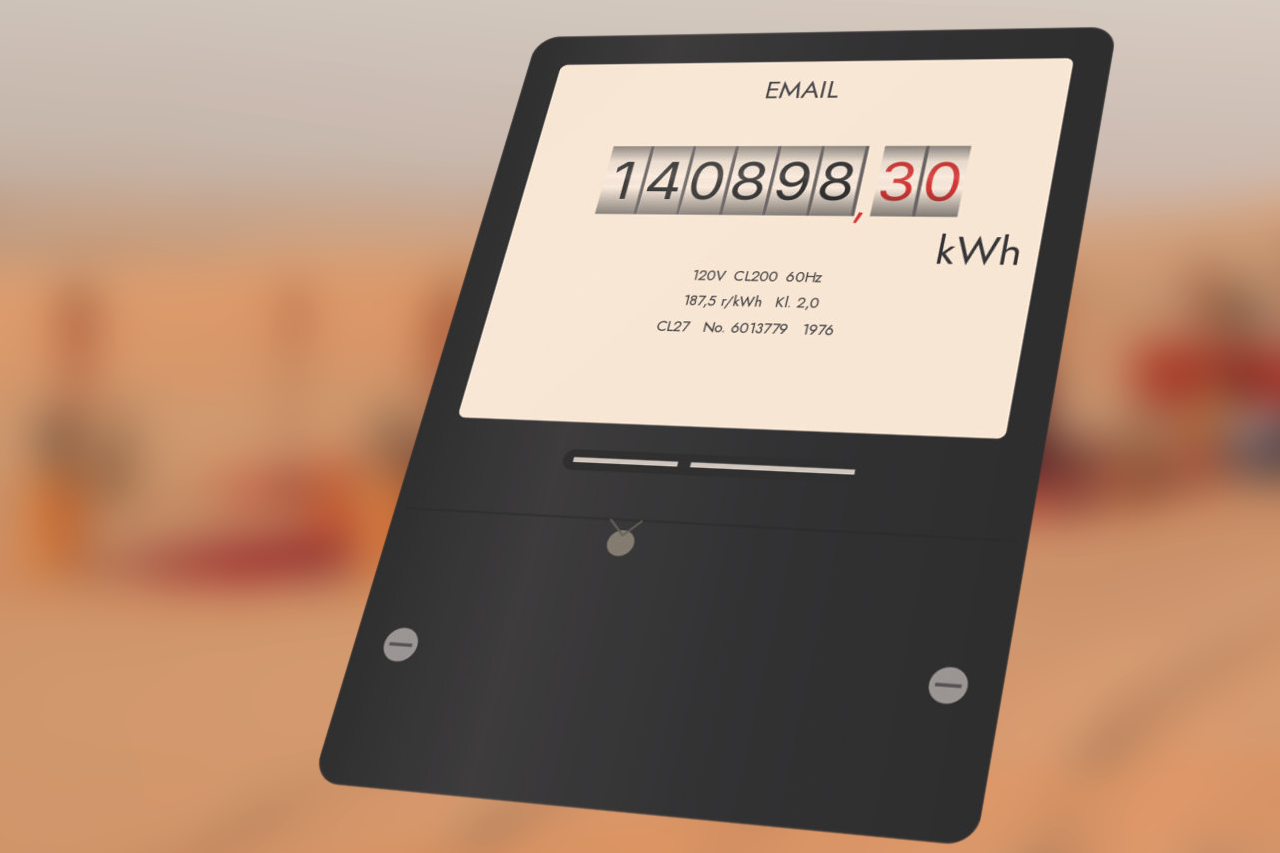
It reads 140898.30; kWh
